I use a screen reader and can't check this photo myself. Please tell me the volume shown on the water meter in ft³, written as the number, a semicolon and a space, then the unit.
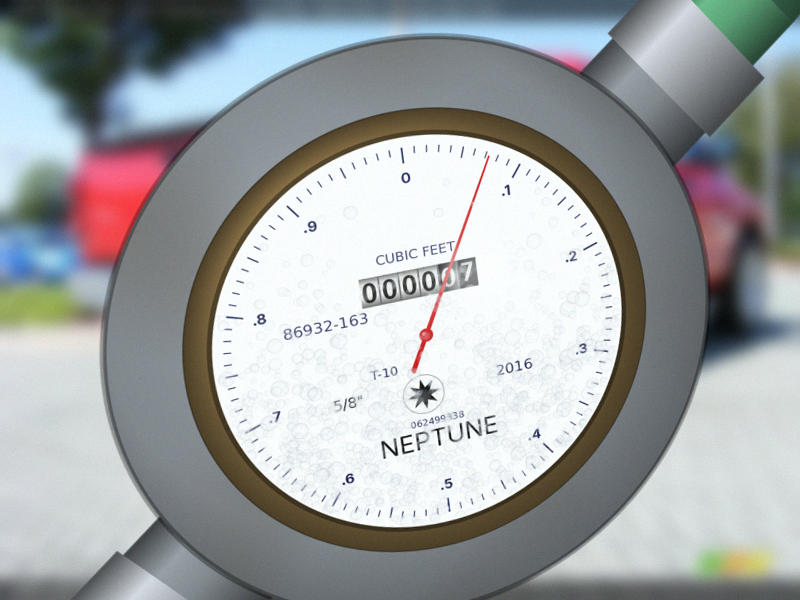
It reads 7.07; ft³
